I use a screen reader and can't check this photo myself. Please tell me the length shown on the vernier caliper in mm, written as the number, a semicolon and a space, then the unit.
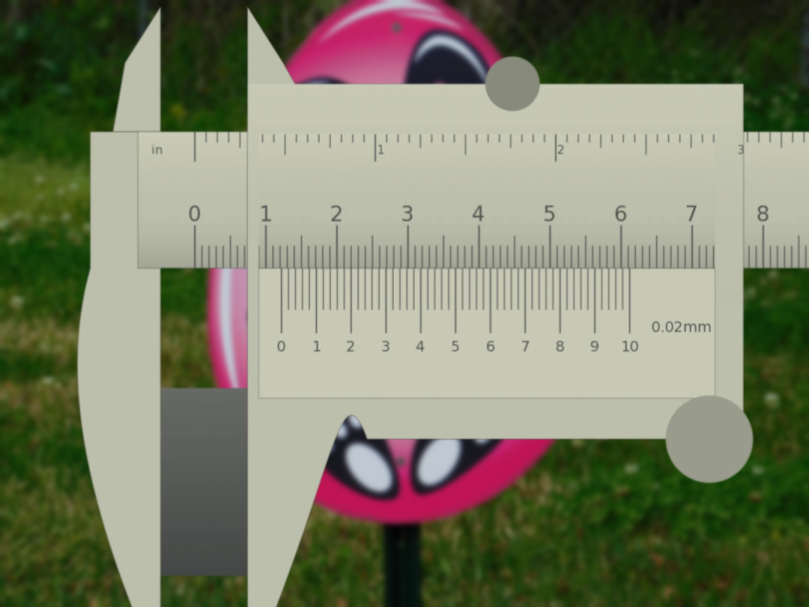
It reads 12.2; mm
